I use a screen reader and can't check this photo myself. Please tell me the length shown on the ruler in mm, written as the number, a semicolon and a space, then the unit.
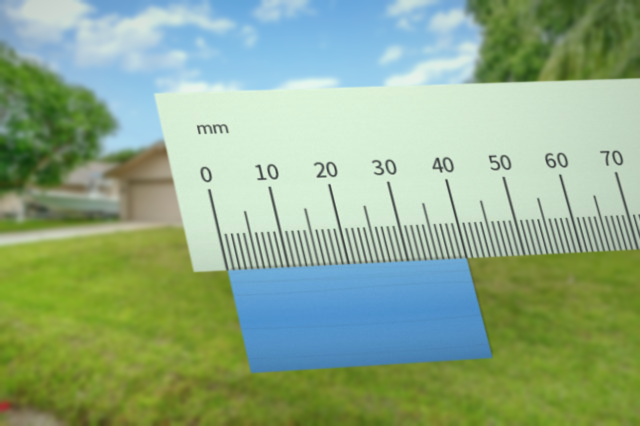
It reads 40; mm
